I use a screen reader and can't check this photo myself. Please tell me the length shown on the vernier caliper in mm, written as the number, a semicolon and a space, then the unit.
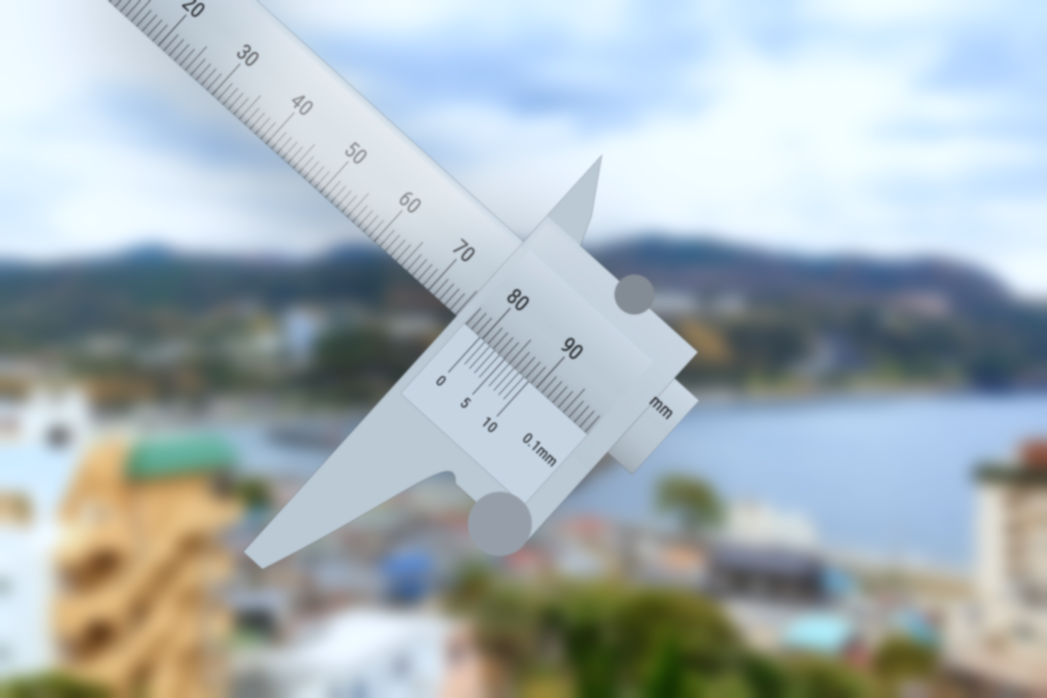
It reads 79.6; mm
